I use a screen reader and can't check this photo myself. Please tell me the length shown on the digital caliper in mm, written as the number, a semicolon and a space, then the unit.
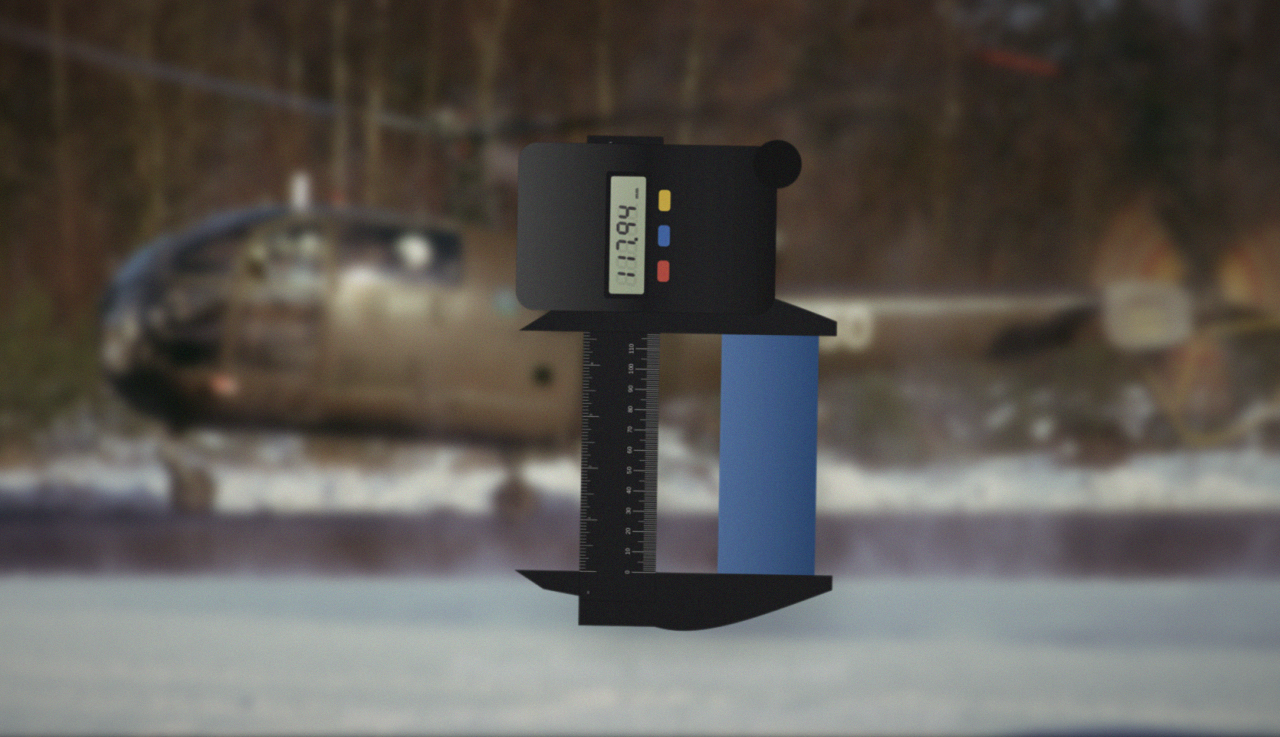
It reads 117.94; mm
